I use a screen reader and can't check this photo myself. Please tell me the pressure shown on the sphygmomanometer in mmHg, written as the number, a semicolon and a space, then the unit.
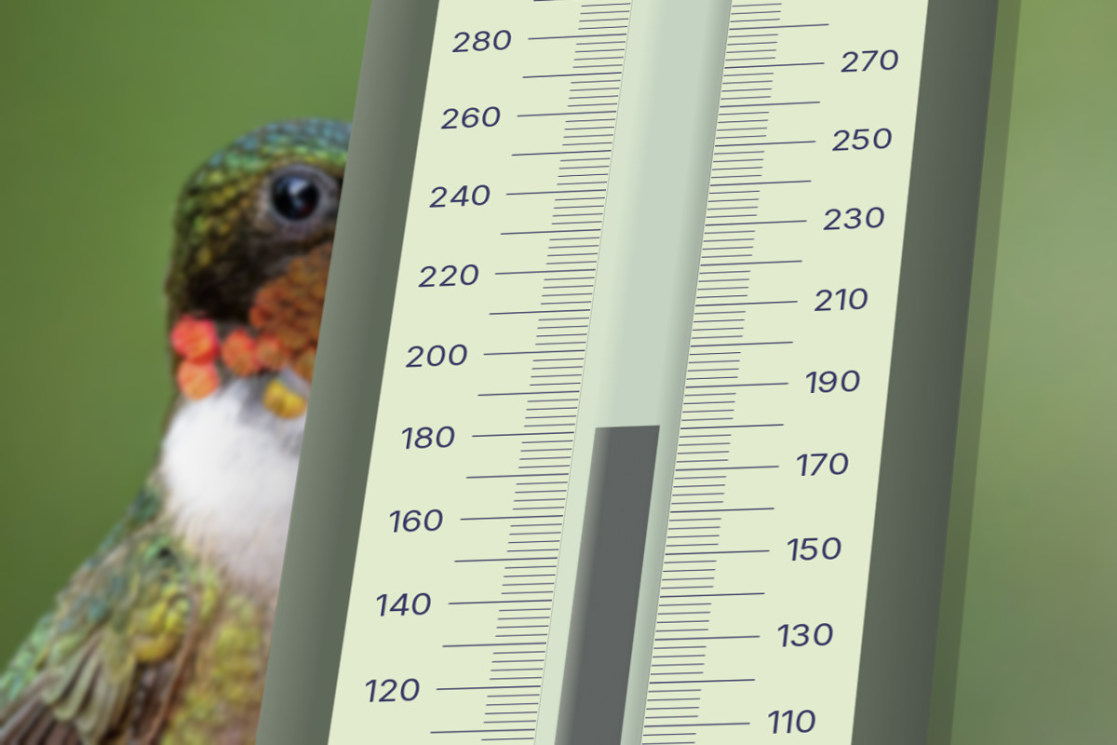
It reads 181; mmHg
